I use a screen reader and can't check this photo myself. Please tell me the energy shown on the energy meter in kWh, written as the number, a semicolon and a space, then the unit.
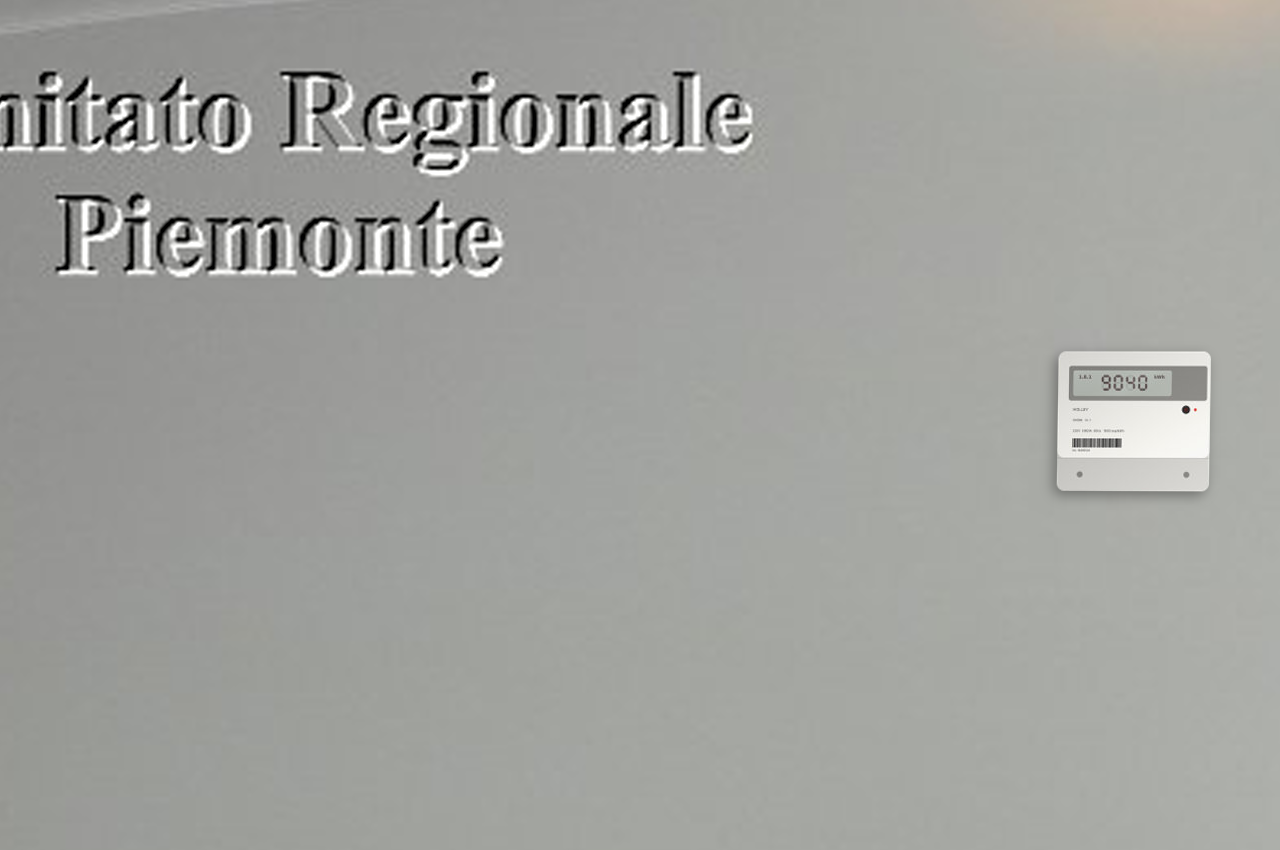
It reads 9040; kWh
